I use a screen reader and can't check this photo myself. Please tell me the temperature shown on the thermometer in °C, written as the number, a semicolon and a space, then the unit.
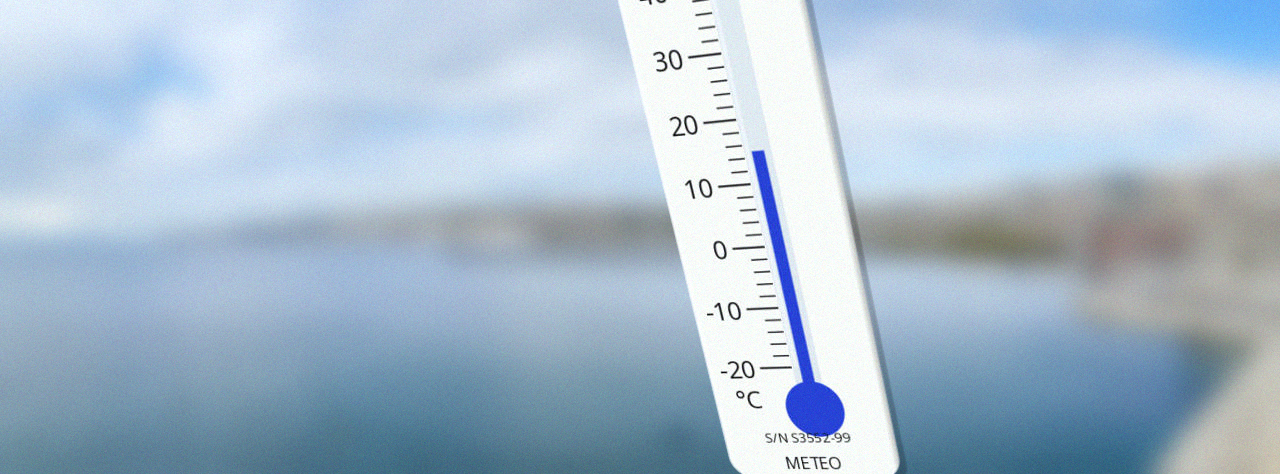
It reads 15; °C
